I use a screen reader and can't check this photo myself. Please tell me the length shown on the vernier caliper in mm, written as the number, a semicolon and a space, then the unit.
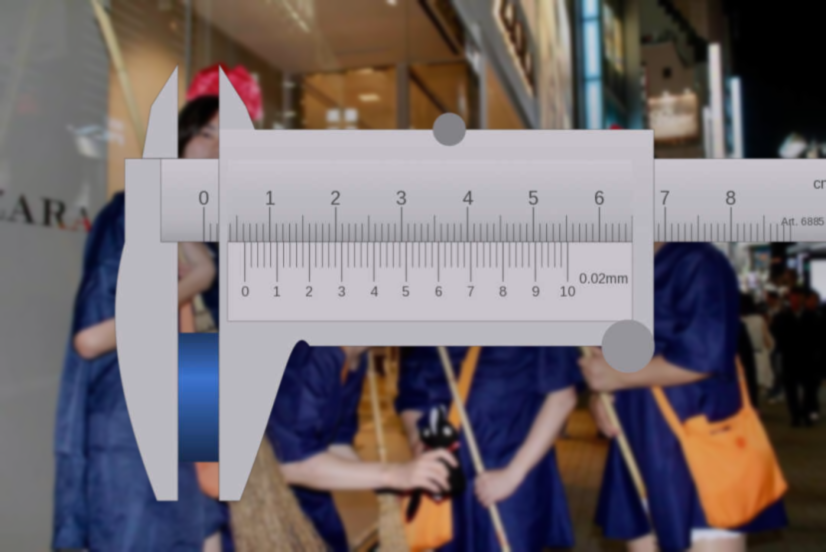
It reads 6.2; mm
